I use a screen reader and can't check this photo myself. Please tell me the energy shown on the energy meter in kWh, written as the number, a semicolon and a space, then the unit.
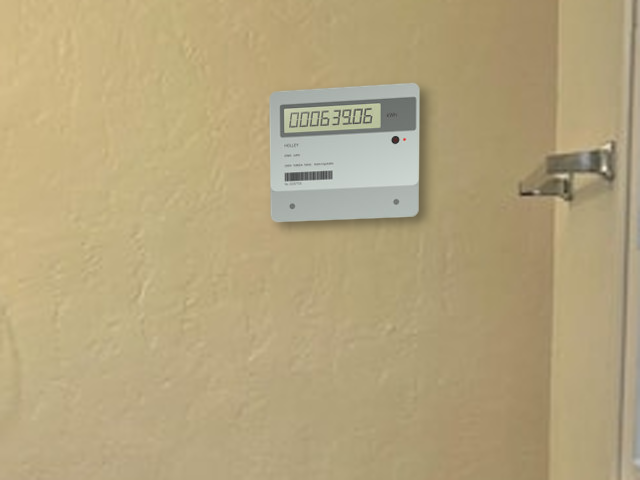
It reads 639.06; kWh
